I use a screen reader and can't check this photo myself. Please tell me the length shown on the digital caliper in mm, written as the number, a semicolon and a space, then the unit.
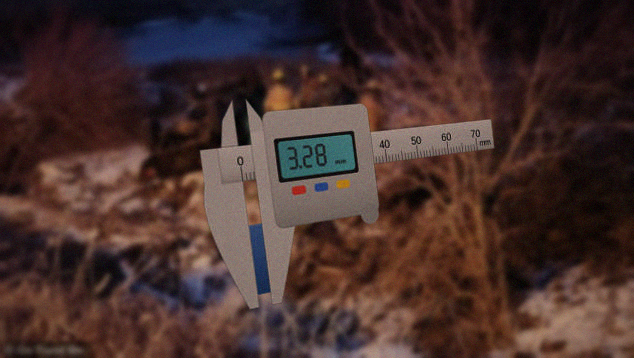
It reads 3.28; mm
